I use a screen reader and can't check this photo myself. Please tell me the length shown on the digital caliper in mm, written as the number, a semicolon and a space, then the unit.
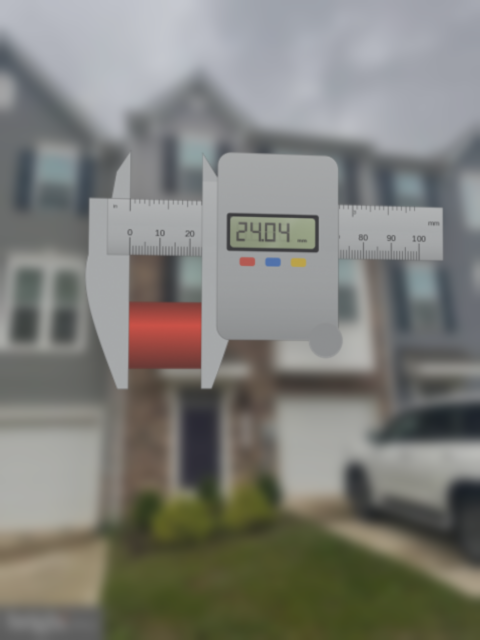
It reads 24.04; mm
